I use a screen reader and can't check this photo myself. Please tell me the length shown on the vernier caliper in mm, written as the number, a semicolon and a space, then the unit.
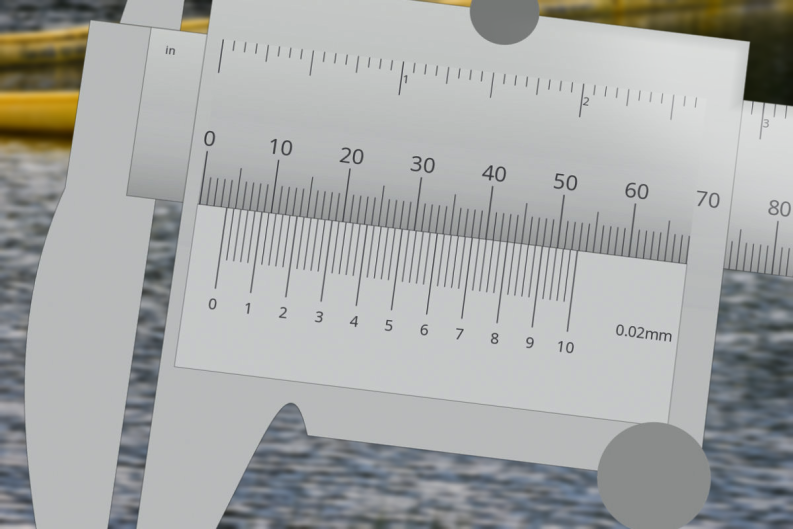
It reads 3.8; mm
